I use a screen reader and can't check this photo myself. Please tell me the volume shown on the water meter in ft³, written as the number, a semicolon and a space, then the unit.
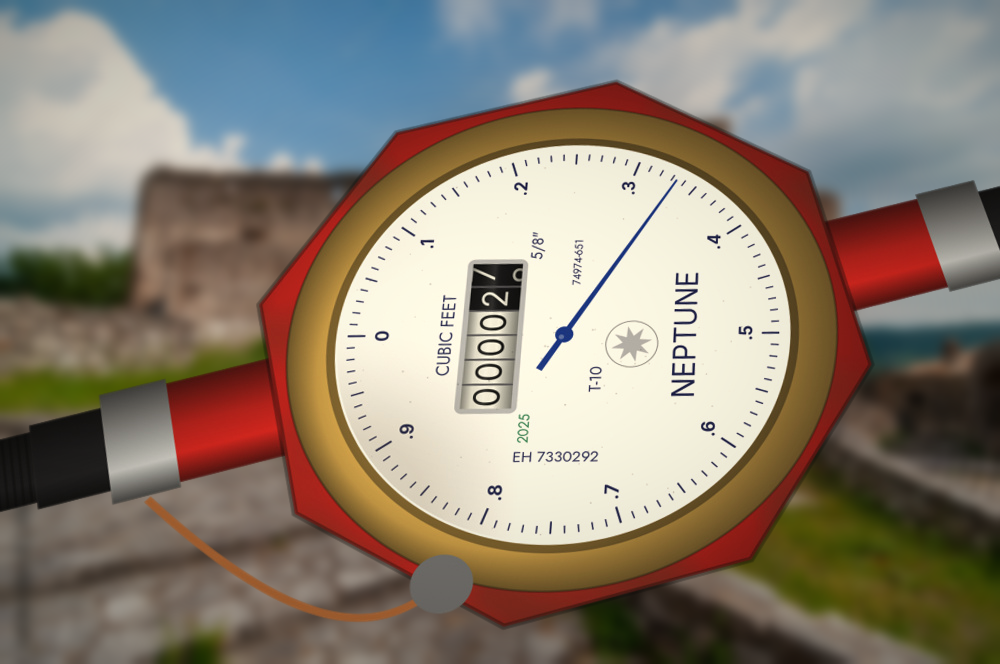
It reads 27.33; ft³
